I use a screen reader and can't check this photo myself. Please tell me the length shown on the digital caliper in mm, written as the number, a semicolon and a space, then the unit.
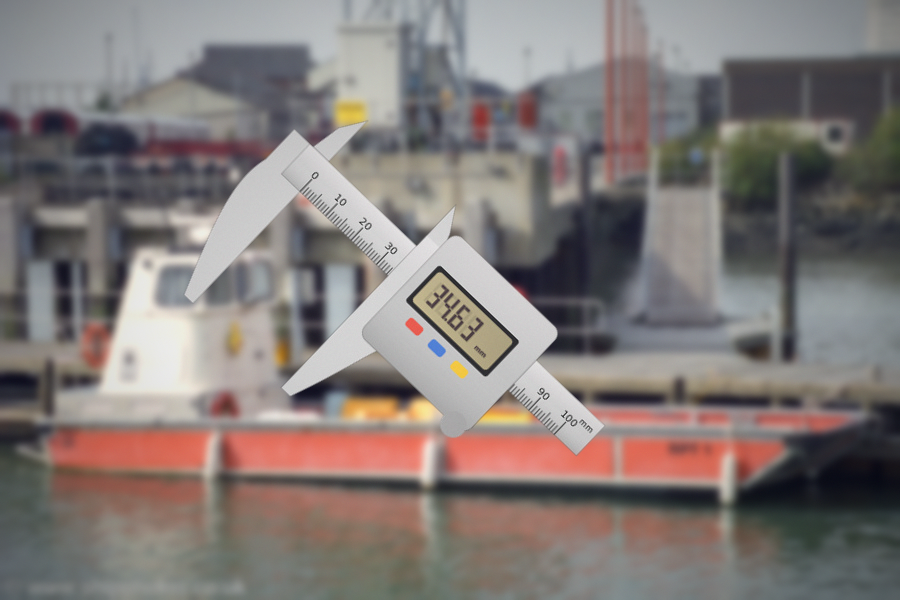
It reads 34.63; mm
